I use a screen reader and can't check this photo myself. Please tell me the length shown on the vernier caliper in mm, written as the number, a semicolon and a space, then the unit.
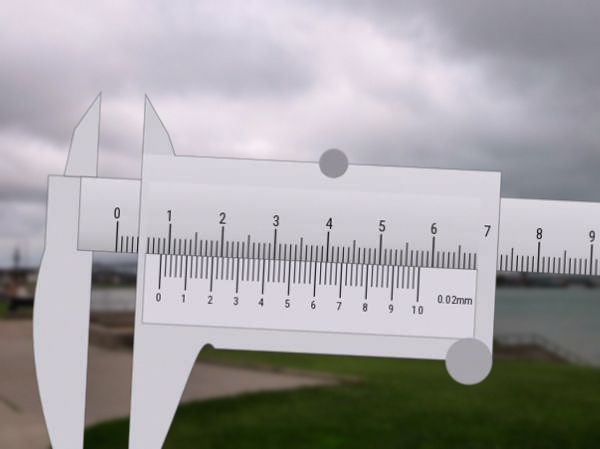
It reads 8.5; mm
